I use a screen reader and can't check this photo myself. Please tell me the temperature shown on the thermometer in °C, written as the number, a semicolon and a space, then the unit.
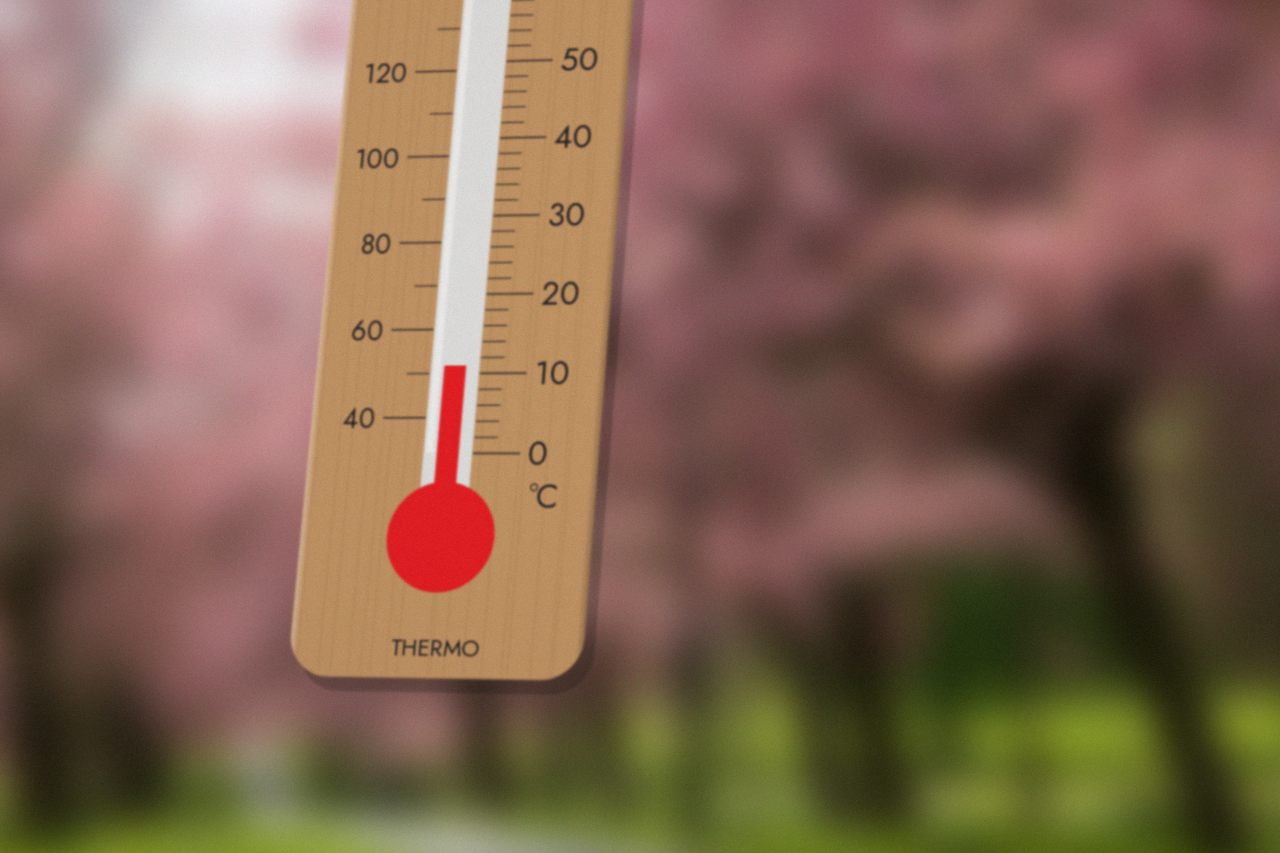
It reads 11; °C
